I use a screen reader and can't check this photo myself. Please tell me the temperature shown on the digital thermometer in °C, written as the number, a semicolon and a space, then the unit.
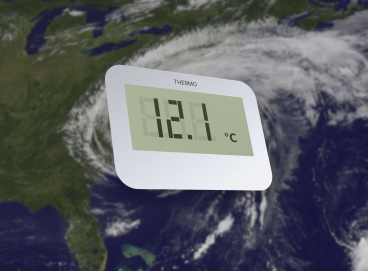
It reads 12.1; °C
